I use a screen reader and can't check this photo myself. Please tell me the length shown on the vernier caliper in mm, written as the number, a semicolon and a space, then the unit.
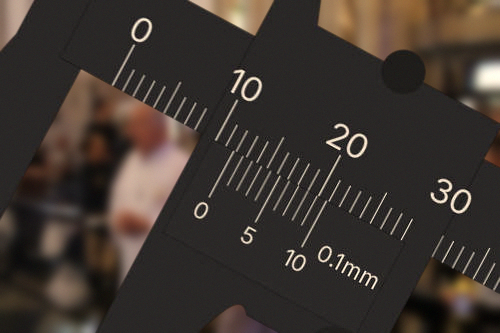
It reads 11.8; mm
